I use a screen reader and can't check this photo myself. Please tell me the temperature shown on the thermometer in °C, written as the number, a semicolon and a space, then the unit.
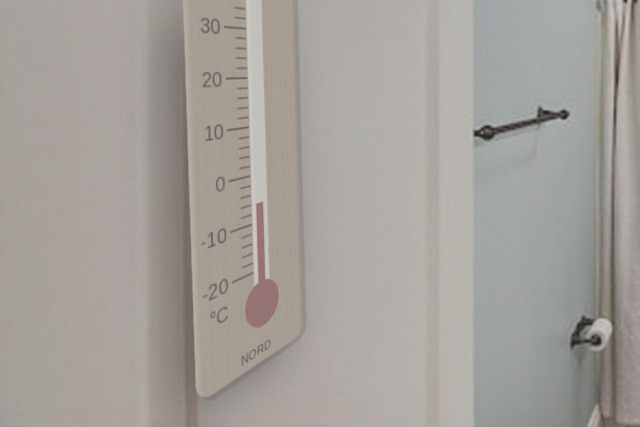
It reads -6; °C
